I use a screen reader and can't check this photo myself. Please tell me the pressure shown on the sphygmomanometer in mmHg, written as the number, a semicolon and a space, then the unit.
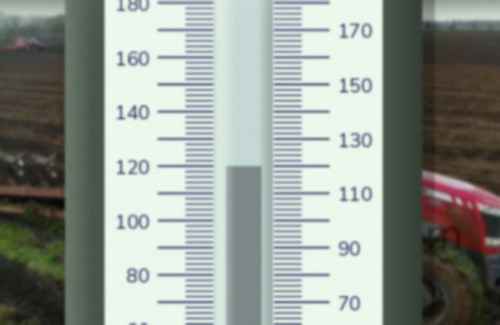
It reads 120; mmHg
